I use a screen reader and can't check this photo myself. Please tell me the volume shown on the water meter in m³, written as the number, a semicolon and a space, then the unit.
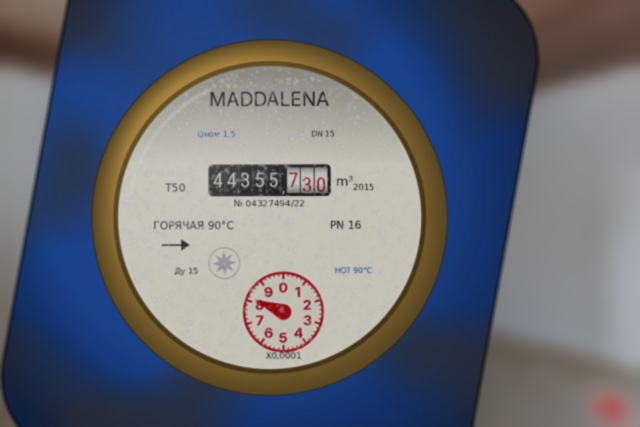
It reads 44355.7298; m³
